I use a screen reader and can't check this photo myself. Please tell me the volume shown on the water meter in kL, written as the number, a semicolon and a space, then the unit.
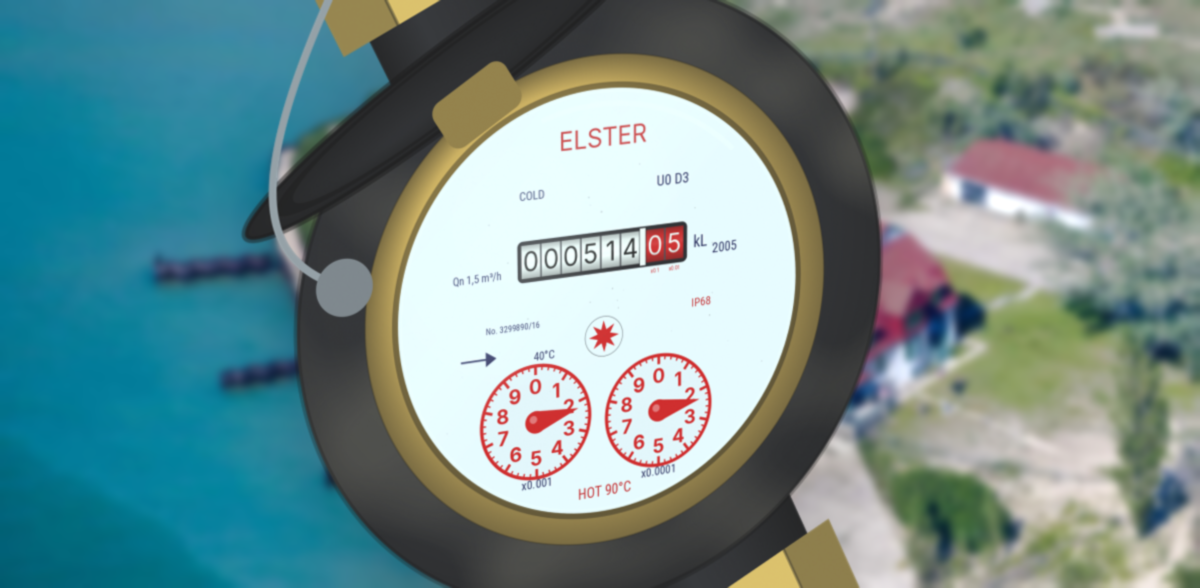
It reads 514.0522; kL
